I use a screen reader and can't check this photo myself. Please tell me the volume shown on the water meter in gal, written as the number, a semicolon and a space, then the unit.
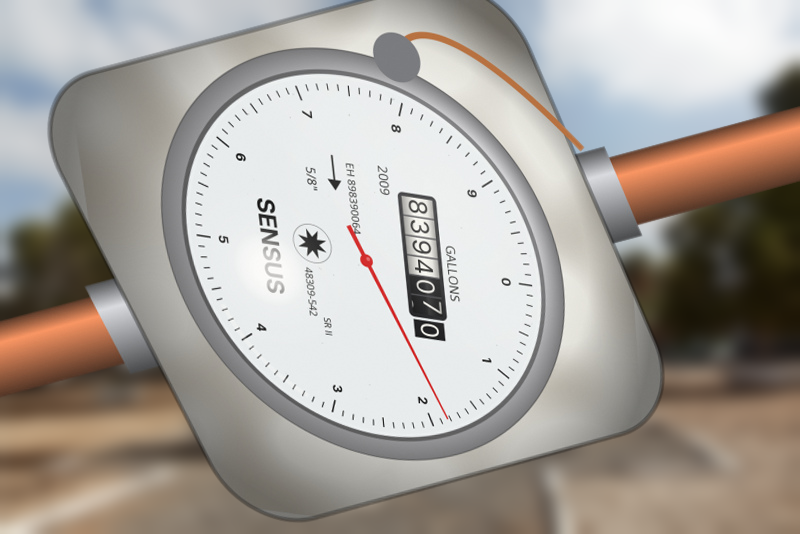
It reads 8394071.8; gal
